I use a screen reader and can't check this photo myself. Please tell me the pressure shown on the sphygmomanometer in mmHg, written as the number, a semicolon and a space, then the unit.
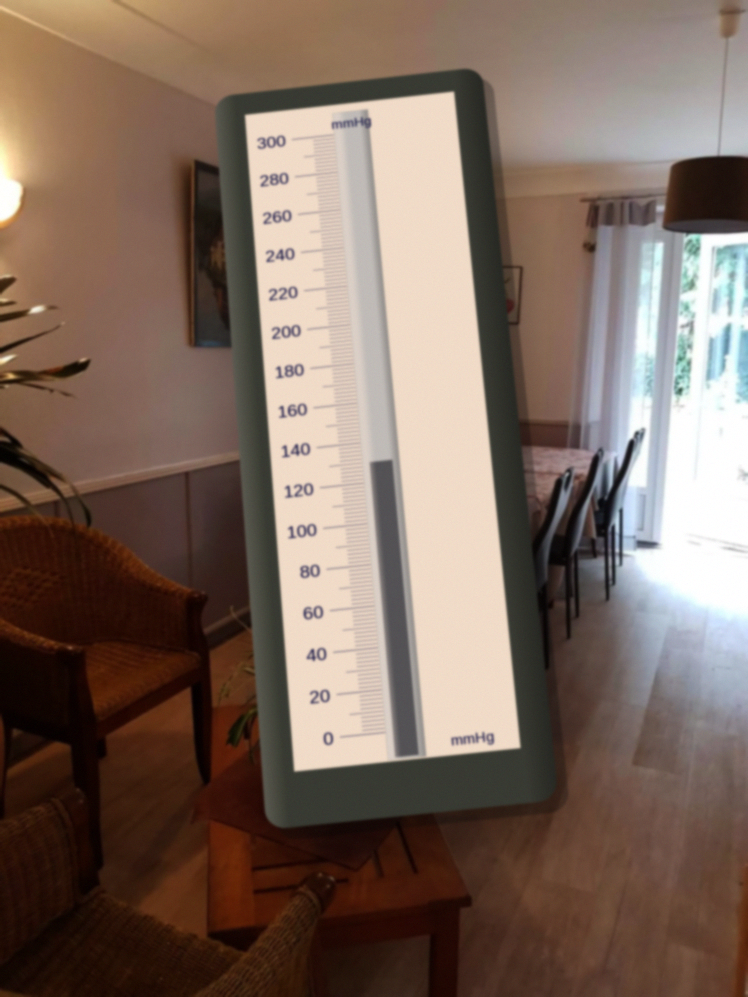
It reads 130; mmHg
